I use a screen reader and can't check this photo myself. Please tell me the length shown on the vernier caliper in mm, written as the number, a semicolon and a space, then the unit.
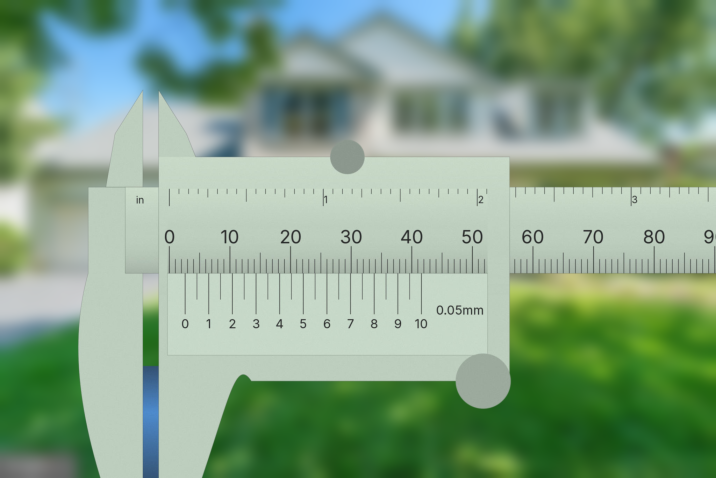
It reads 2.6; mm
